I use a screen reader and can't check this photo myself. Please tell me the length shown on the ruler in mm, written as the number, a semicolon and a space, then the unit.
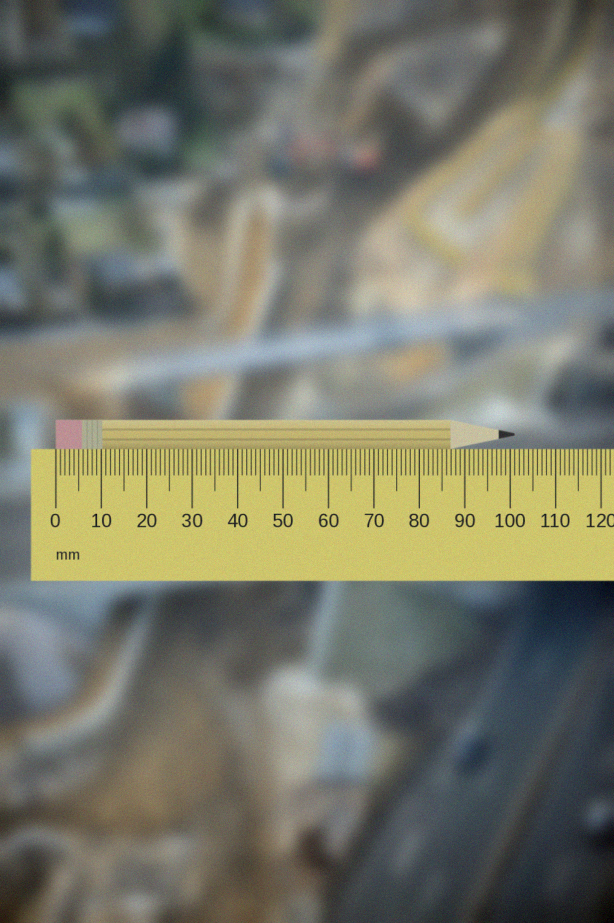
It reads 101; mm
